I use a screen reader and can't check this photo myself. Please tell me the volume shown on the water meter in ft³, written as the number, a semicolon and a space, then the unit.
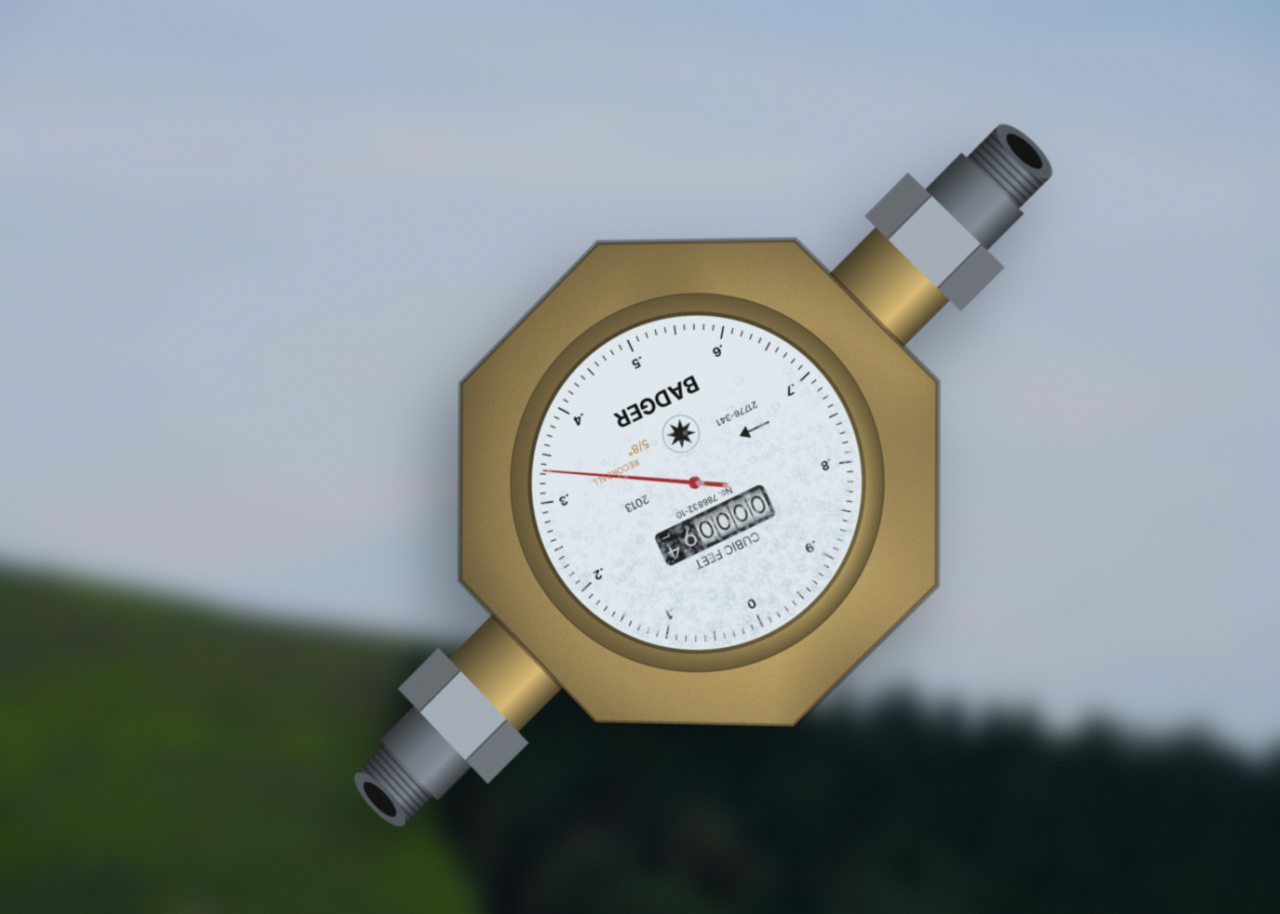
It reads 94.33; ft³
